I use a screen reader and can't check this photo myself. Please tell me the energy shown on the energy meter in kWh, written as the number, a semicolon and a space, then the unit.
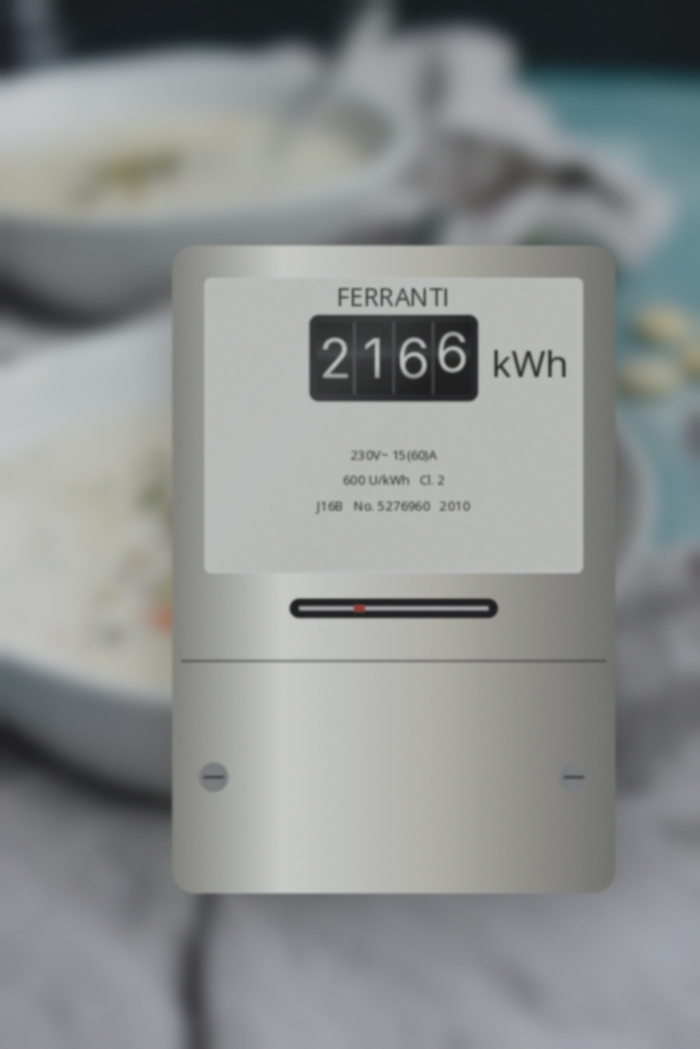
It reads 2166; kWh
